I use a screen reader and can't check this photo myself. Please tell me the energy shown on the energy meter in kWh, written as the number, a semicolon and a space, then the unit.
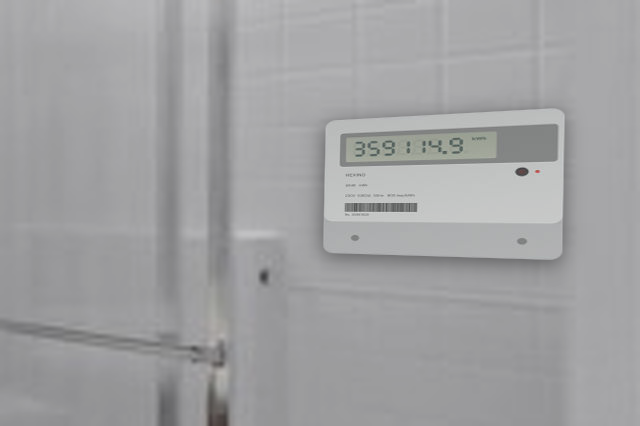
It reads 359114.9; kWh
